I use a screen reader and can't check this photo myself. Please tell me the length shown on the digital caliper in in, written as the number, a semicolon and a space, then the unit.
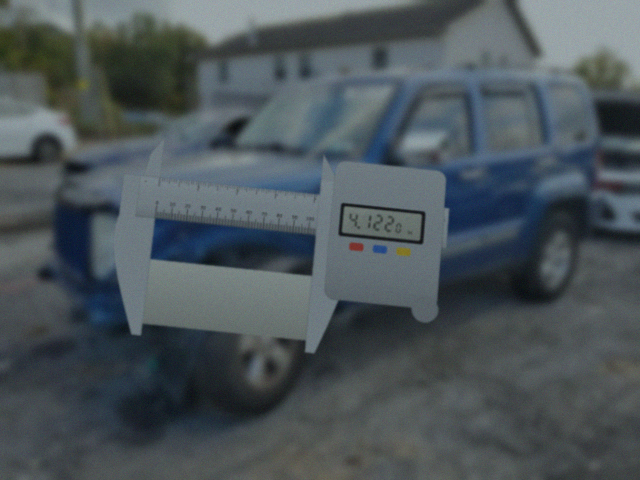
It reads 4.1220; in
